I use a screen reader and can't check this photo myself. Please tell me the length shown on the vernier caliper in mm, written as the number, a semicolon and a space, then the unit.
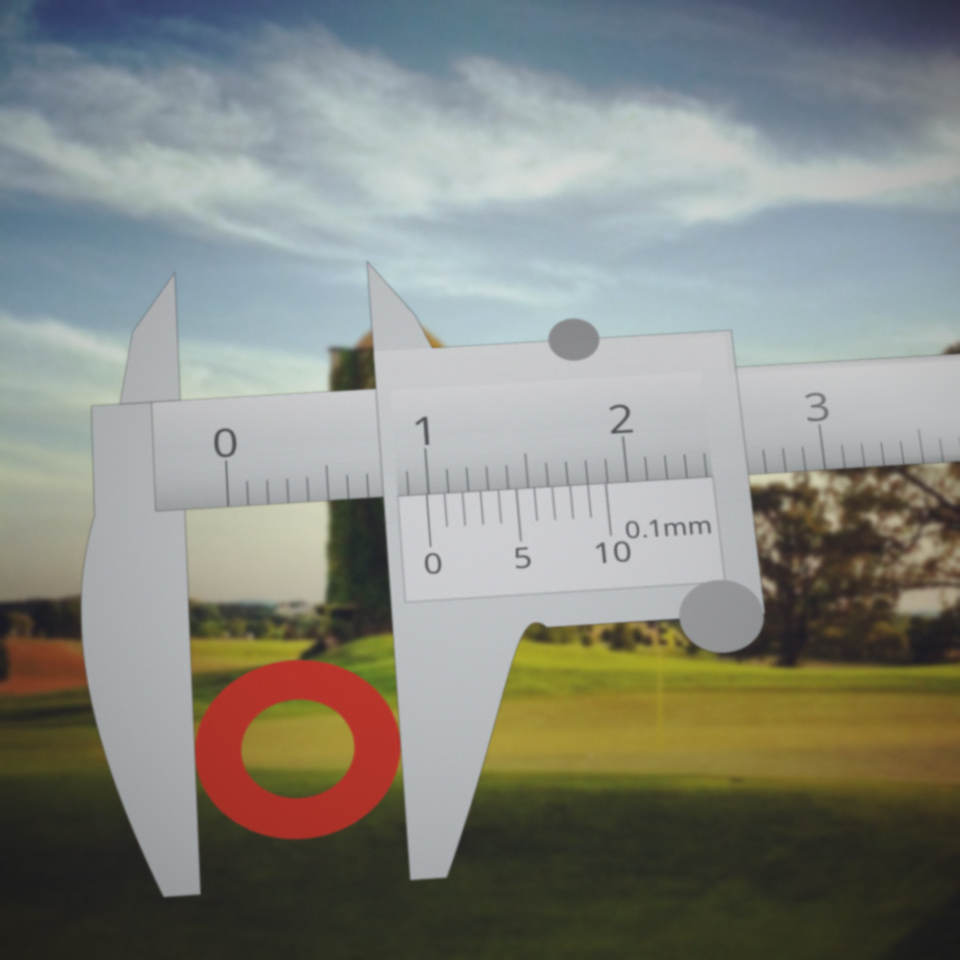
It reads 9.9; mm
